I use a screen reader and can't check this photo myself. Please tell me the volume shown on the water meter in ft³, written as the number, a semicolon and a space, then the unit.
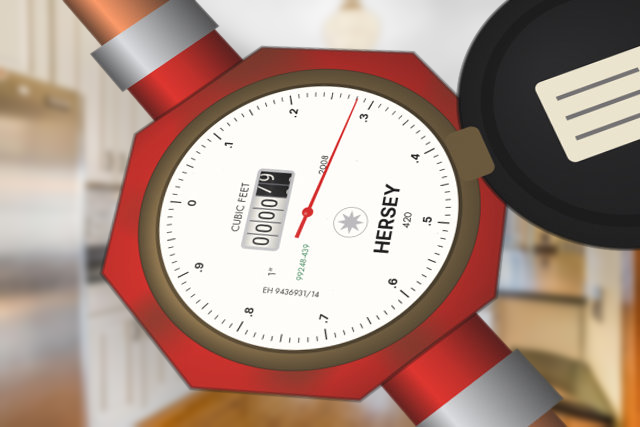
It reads 79.28; ft³
